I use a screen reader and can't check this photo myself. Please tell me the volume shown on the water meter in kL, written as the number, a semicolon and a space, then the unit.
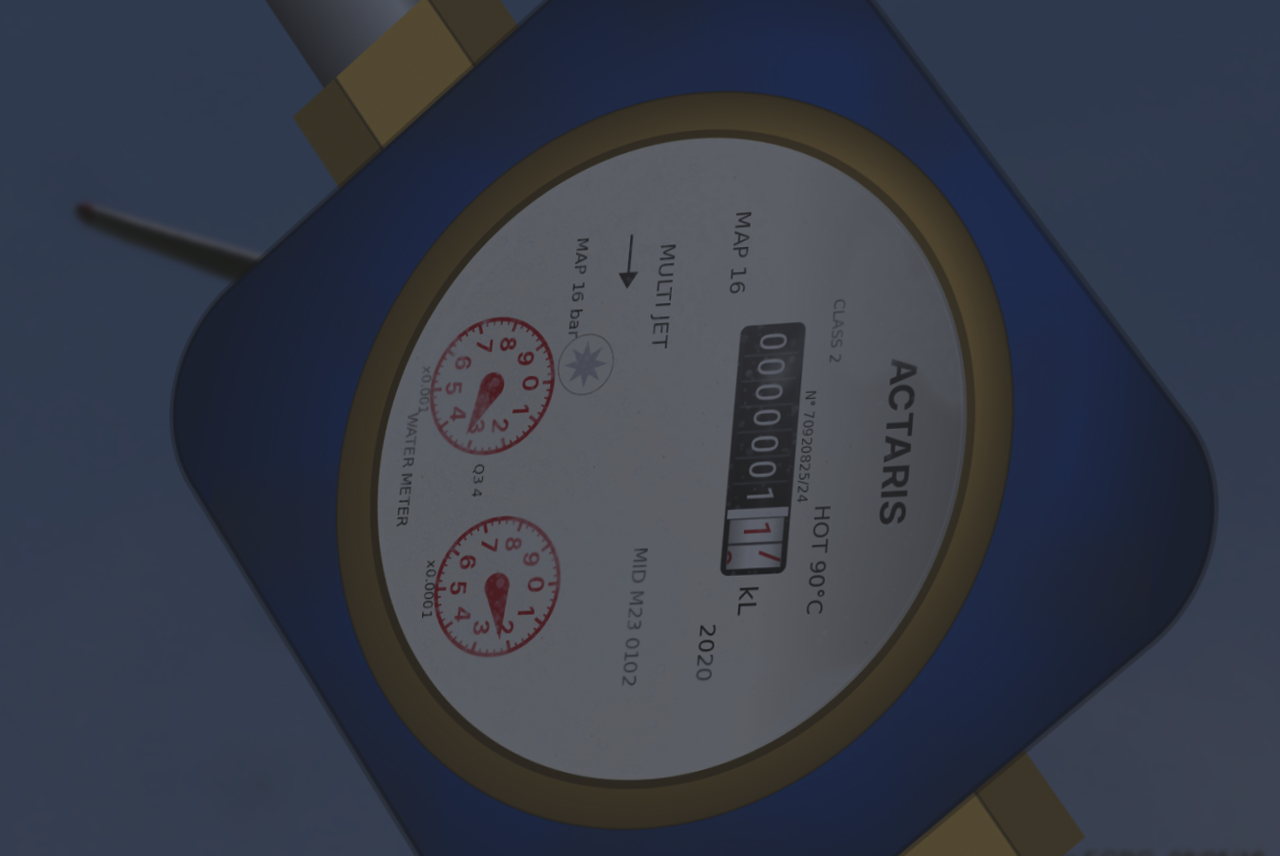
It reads 1.1732; kL
